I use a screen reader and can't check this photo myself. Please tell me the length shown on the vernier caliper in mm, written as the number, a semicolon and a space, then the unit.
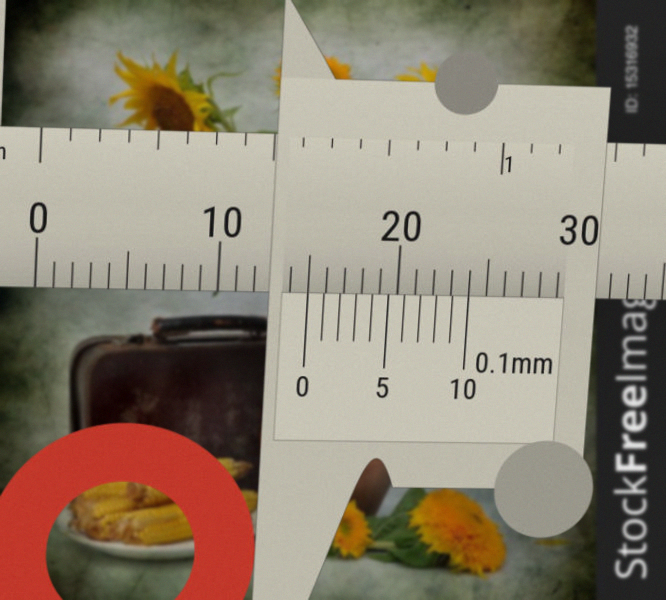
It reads 15.0; mm
